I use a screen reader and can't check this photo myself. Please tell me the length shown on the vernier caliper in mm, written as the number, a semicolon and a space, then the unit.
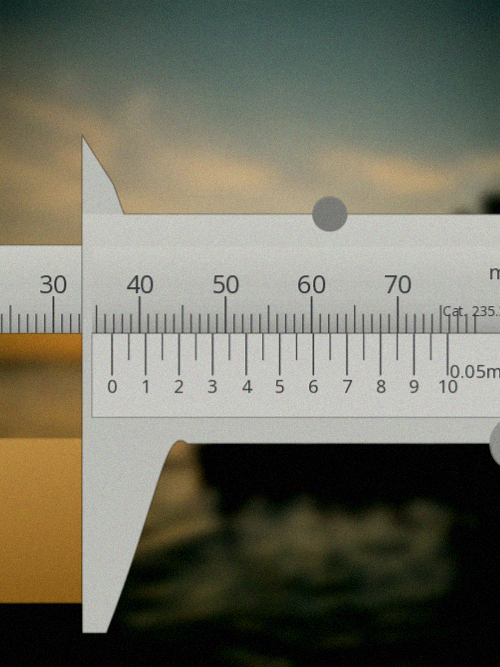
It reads 36.8; mm
